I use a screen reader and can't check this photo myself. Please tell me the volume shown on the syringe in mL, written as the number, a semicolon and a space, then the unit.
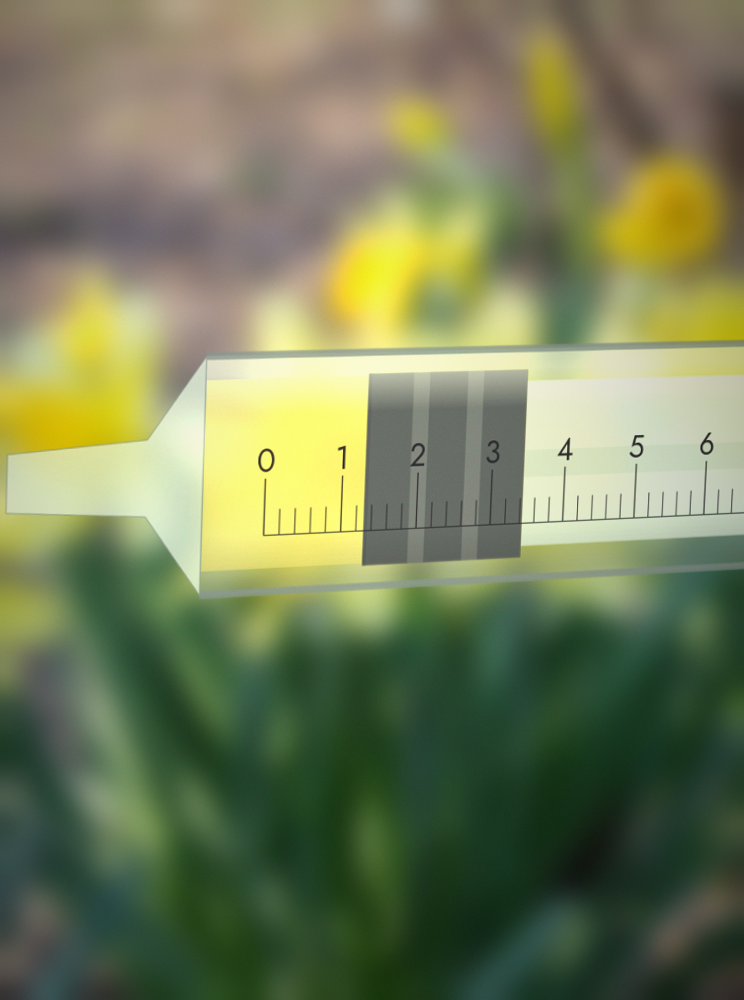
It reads 1.3; mL
